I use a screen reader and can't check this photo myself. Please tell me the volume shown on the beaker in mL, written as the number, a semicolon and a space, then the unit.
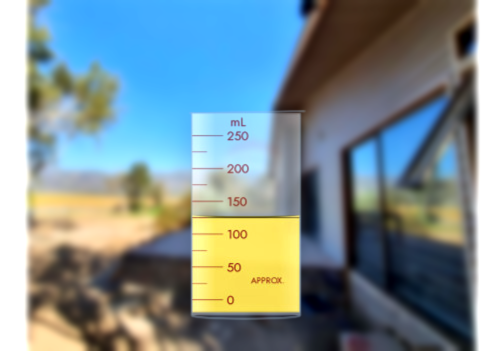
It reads 125; mL
